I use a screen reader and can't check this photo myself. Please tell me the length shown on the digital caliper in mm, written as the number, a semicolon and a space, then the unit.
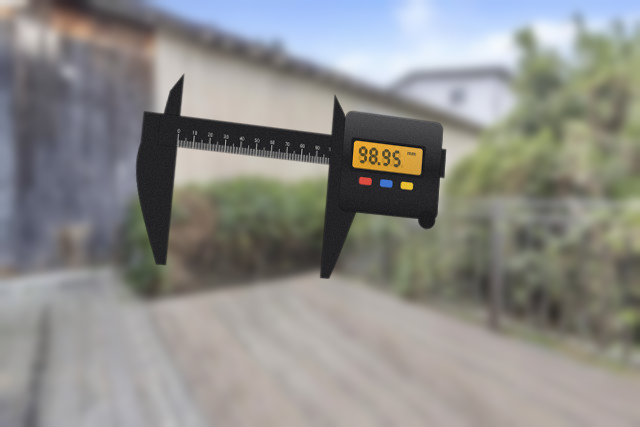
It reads 98.95; mm
